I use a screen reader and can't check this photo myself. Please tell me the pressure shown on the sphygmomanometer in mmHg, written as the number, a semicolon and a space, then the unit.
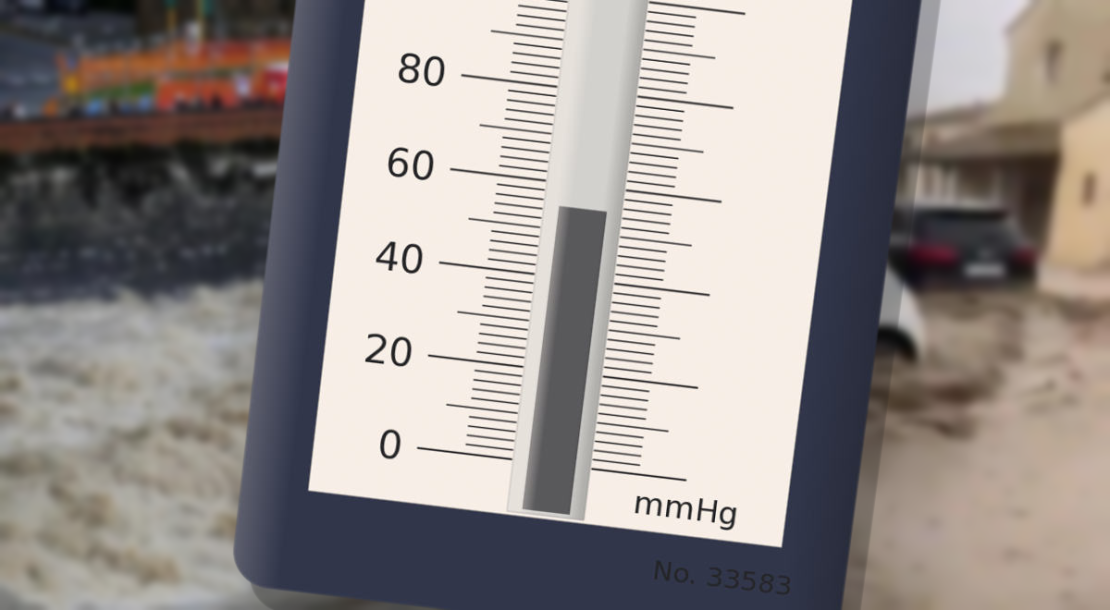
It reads 55; mmHg
